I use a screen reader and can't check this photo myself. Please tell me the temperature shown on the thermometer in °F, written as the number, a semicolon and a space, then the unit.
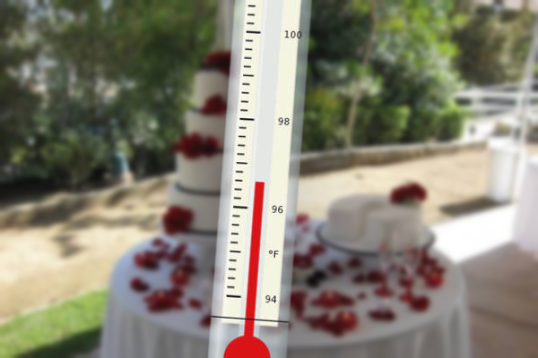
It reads 96.6; °F
